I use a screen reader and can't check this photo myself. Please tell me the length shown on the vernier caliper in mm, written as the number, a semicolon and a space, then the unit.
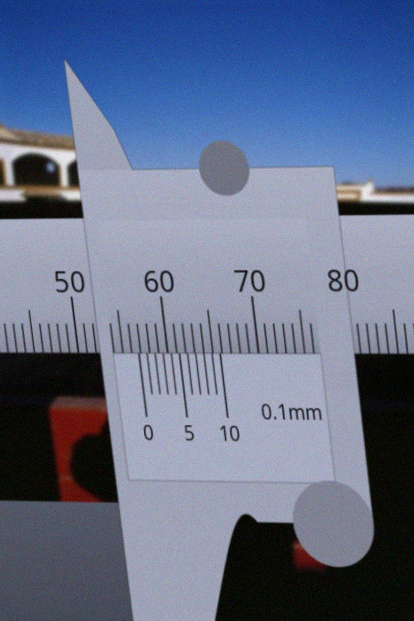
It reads 56.8; mm
